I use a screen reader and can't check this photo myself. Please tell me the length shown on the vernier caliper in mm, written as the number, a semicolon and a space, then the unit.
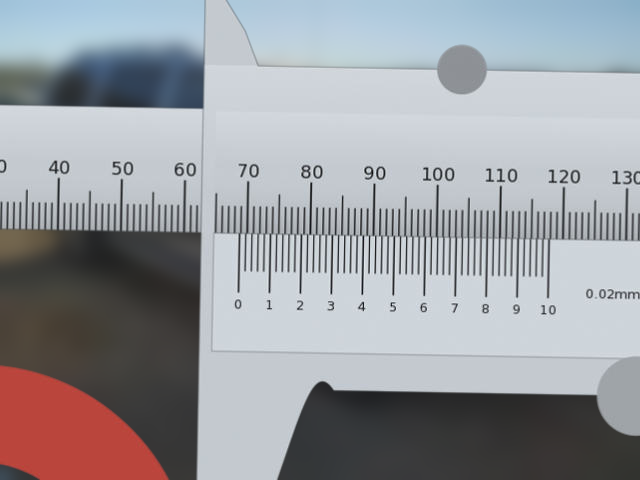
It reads 68.8; mm
